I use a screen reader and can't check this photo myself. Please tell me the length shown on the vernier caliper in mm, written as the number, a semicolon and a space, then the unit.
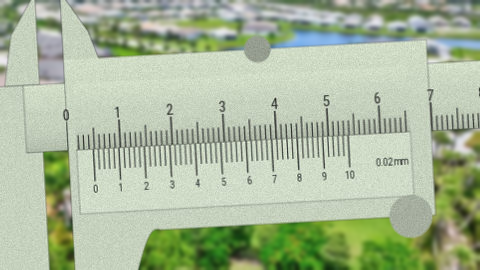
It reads 4.8; mm
